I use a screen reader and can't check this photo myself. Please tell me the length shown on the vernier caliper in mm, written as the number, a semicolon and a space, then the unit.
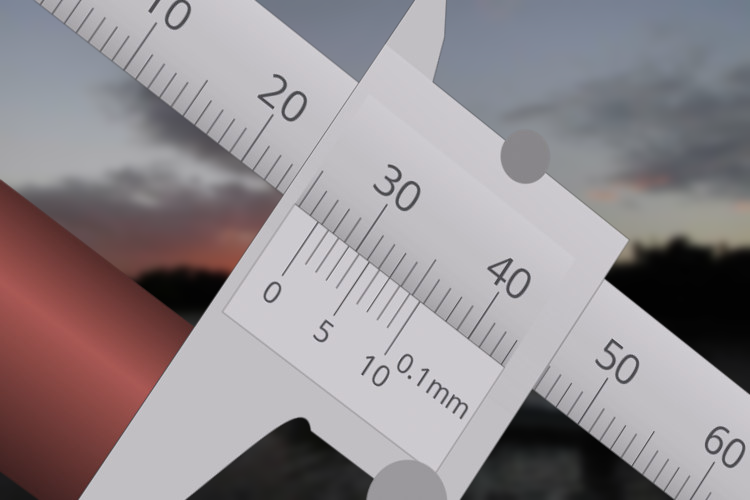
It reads 26.7; mm
